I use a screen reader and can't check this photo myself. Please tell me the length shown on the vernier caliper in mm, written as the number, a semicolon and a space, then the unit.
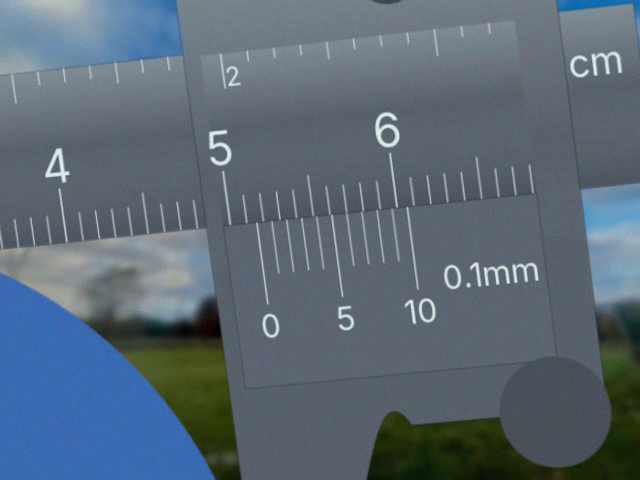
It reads 51.6; mm
